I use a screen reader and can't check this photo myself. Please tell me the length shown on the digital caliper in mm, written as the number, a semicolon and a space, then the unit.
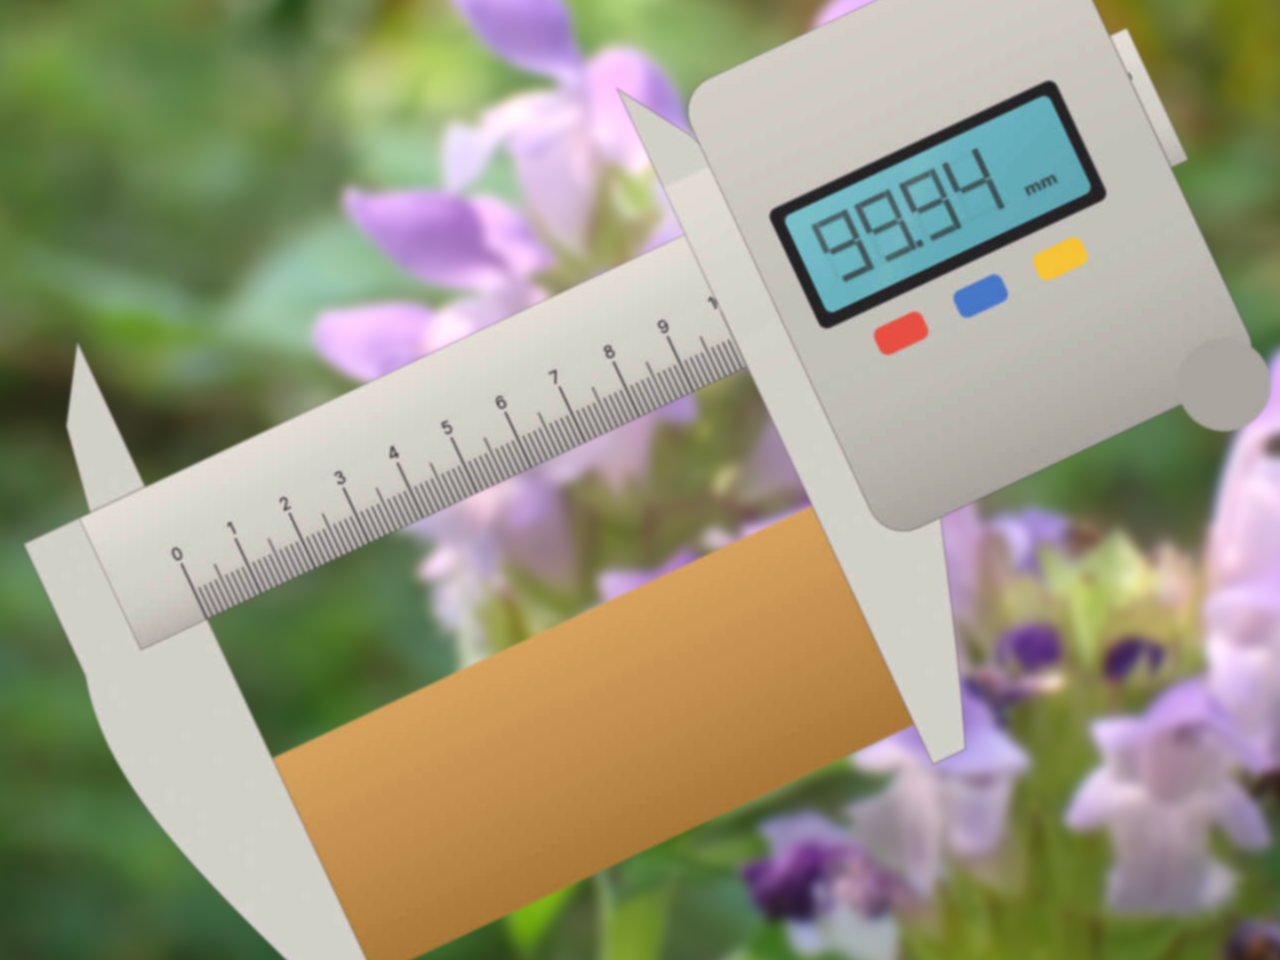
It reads 99.94; mm
